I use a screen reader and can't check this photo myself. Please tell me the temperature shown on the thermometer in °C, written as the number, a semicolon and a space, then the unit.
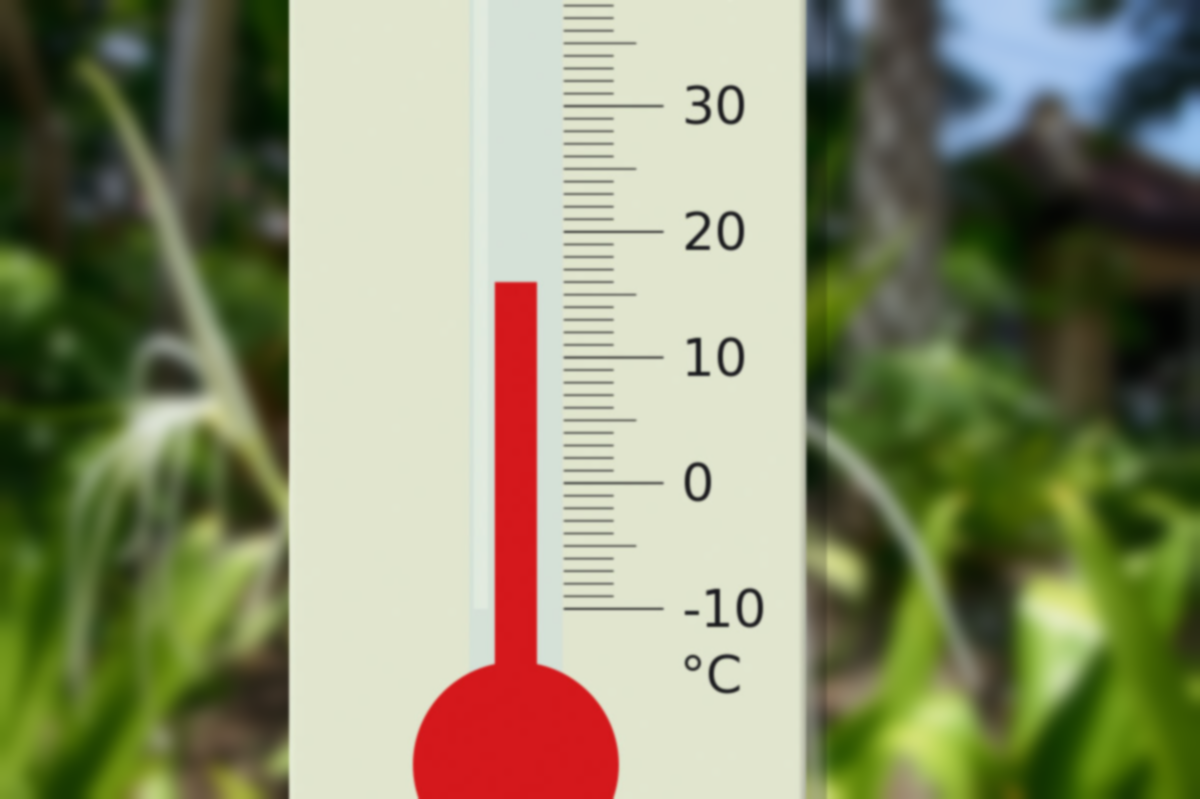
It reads 16; °C
